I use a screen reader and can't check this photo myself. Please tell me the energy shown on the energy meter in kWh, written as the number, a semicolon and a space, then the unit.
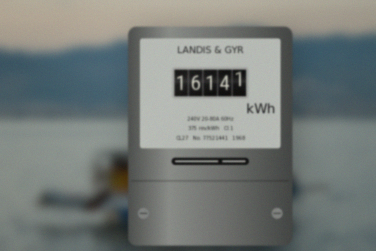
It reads 16141; kWh
